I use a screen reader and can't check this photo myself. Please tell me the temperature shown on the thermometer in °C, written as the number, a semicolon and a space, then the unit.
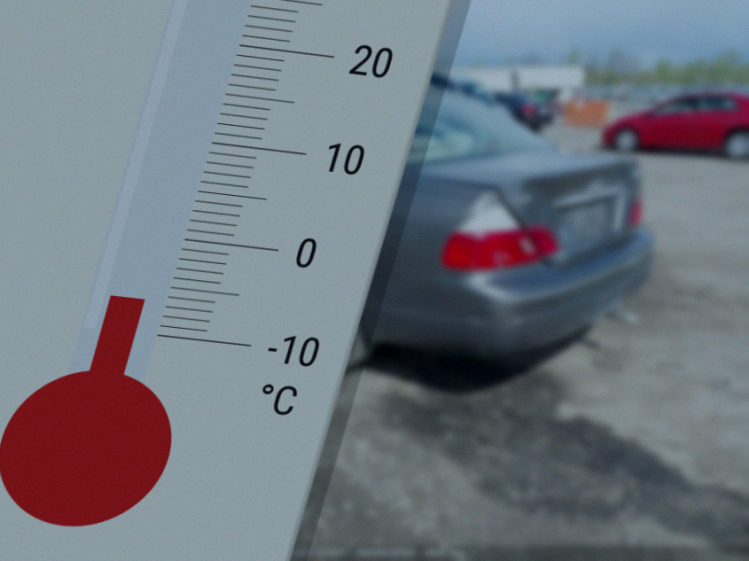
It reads -6.5; °C
